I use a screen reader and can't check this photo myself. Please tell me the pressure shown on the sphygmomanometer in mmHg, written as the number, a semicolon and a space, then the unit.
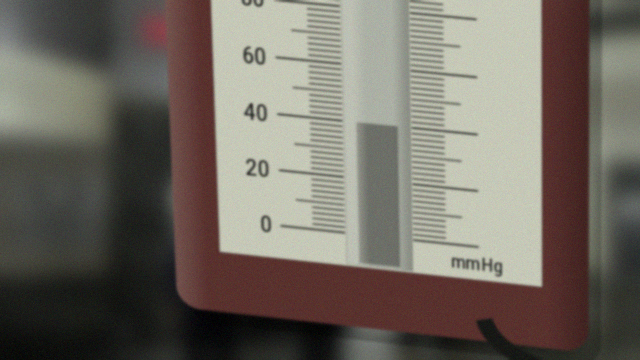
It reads 40; mmHg
